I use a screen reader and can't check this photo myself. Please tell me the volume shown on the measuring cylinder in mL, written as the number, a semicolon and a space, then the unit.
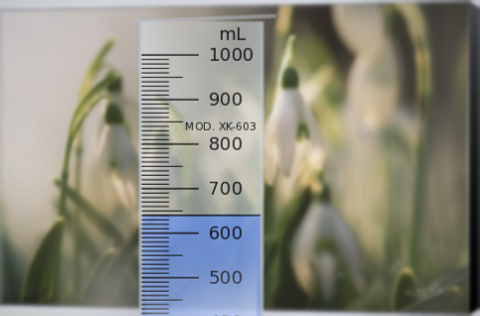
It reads 640; mL
